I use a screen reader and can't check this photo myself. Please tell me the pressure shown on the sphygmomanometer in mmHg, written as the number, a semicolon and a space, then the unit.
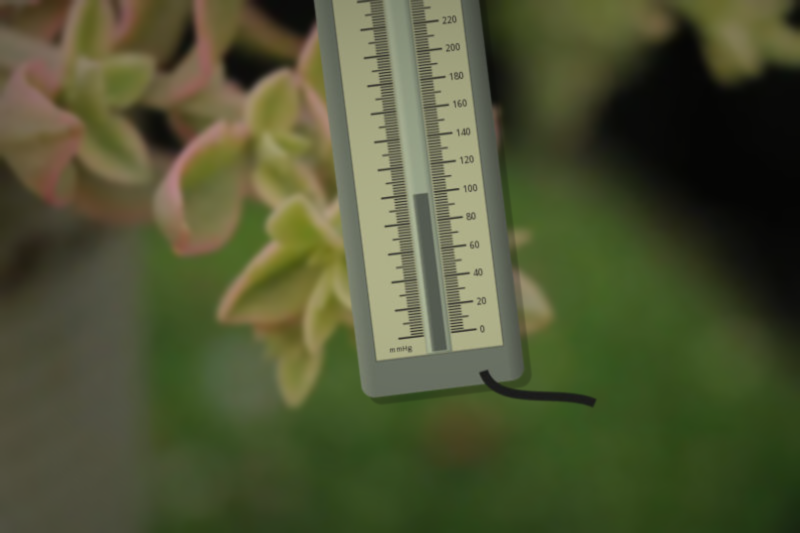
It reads 100; mmHg
